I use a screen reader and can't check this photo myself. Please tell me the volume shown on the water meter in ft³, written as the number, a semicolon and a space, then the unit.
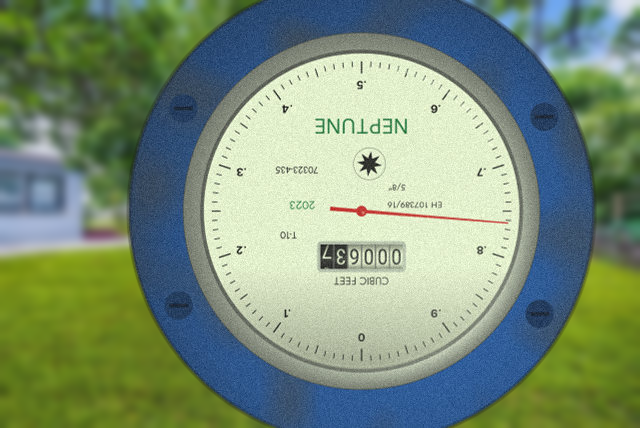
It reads 636.76; ft³
